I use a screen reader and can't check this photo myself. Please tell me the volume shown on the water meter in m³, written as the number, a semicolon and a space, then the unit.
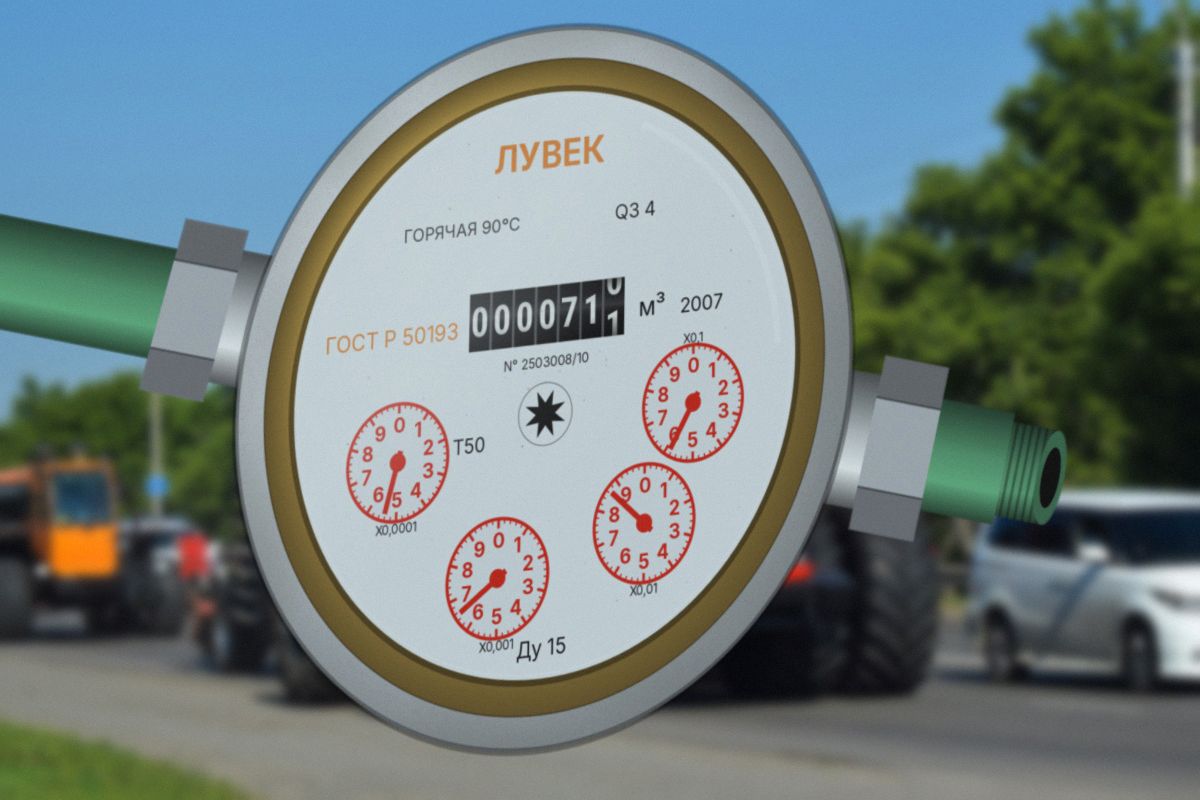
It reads 710.5865; m³
